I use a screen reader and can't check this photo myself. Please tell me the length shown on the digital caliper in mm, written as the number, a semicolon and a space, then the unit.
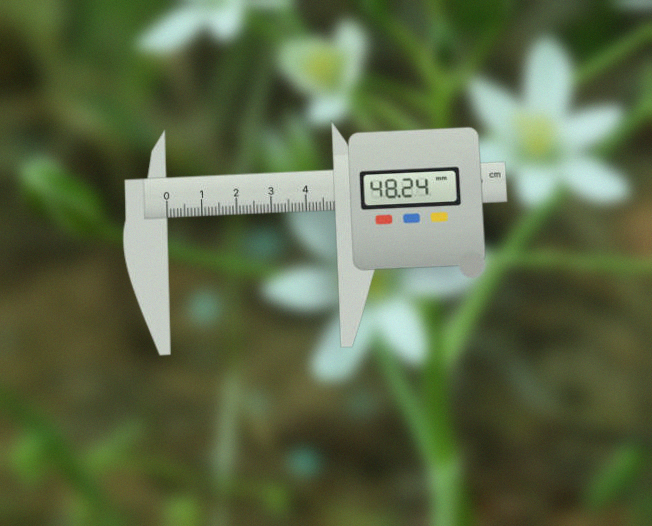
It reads 48.24; mm
